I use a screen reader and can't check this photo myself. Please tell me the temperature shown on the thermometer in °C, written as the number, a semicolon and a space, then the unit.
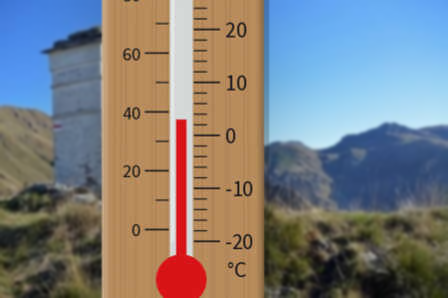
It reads 3; °C
